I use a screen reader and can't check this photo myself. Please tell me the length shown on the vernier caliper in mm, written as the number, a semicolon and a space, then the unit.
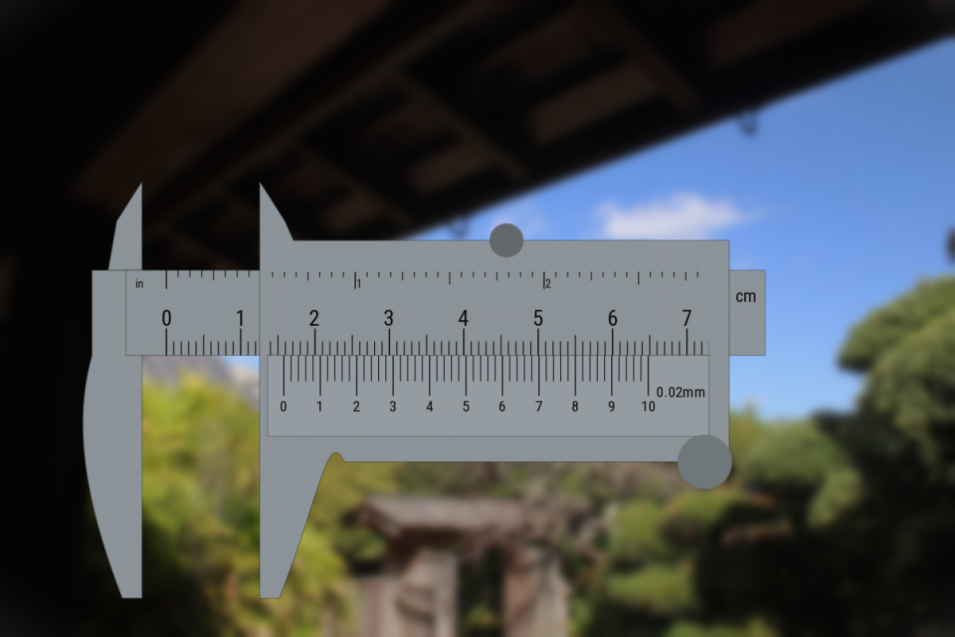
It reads 15.8; mm
